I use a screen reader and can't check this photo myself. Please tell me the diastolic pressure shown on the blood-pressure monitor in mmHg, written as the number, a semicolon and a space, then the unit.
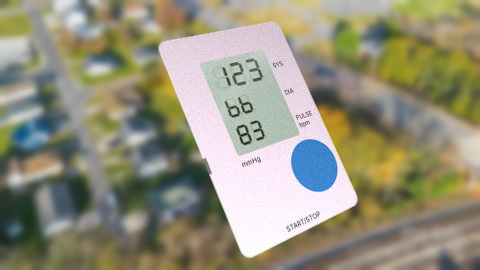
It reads 66; mmHg
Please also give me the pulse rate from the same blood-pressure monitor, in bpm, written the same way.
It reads 83; bpm
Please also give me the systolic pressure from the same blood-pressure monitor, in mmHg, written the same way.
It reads 123; mmHg
